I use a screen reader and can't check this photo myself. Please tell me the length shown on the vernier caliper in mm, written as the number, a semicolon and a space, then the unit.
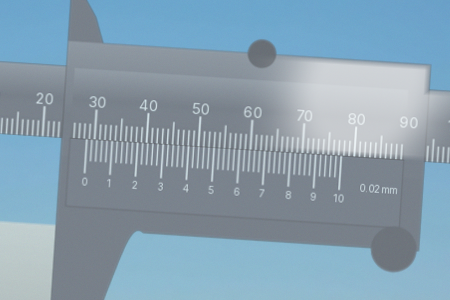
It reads 28.5; mm
